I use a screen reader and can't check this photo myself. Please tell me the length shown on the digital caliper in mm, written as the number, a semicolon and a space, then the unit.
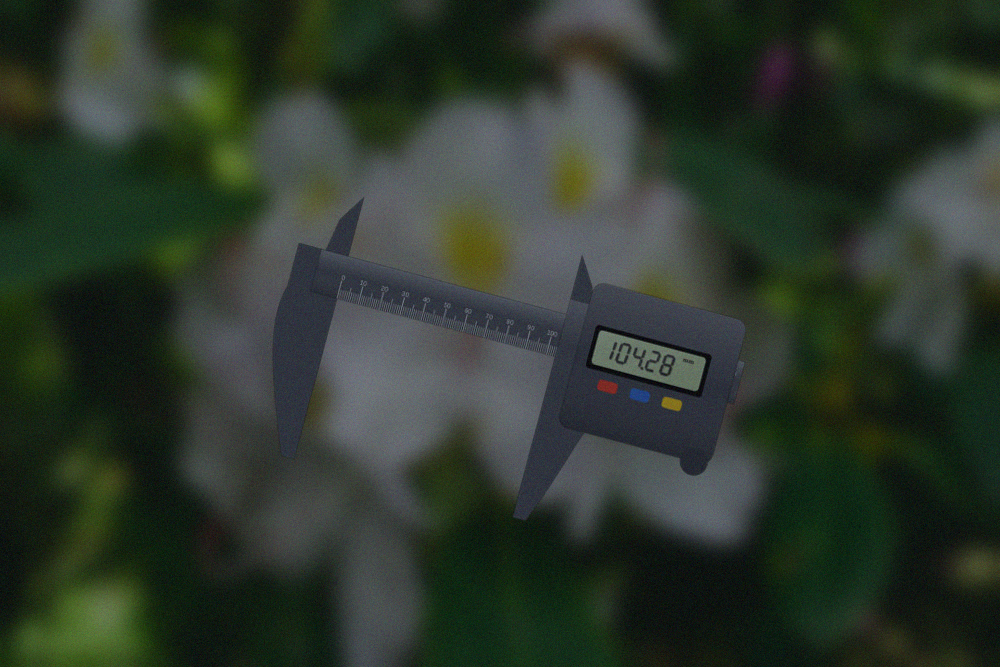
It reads 104.28; mm
